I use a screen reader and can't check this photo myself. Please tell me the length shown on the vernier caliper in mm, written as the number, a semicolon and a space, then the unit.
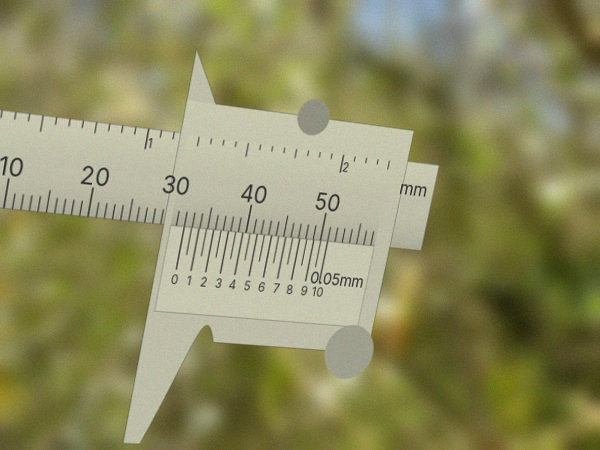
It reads 32.0; mm
